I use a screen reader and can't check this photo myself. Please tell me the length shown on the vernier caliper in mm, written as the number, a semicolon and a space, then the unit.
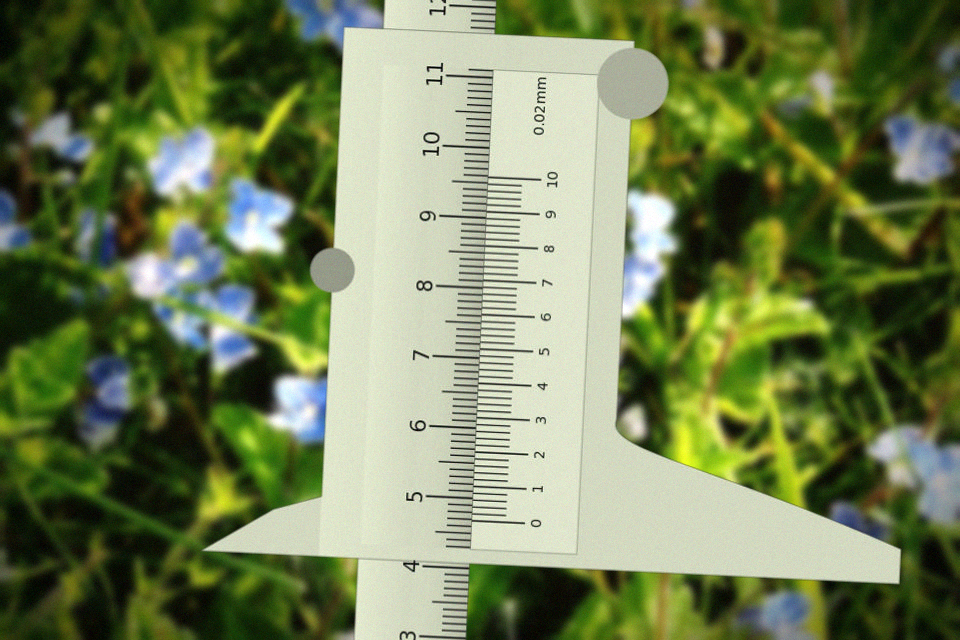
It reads 46.8; mm
